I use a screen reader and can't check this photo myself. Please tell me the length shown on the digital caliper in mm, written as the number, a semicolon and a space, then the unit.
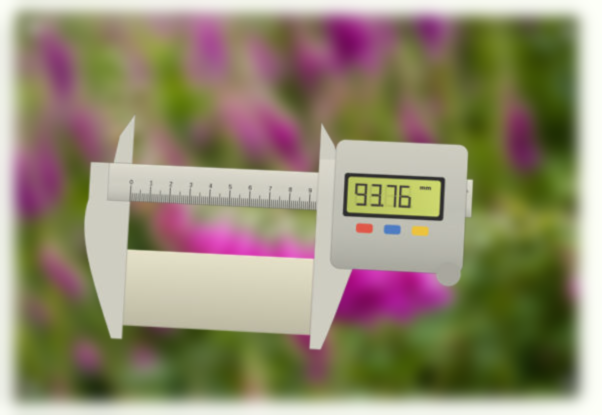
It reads 93.76; mm
